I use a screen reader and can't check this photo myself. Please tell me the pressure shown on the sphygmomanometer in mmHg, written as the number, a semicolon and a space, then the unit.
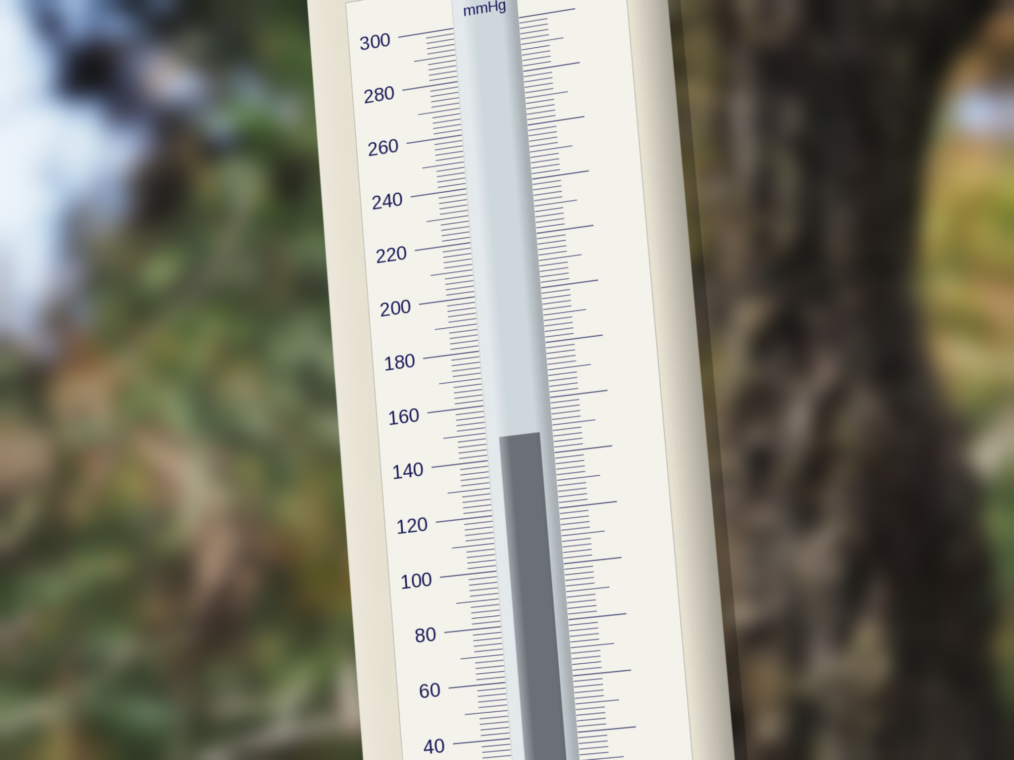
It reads 148; mmHg
